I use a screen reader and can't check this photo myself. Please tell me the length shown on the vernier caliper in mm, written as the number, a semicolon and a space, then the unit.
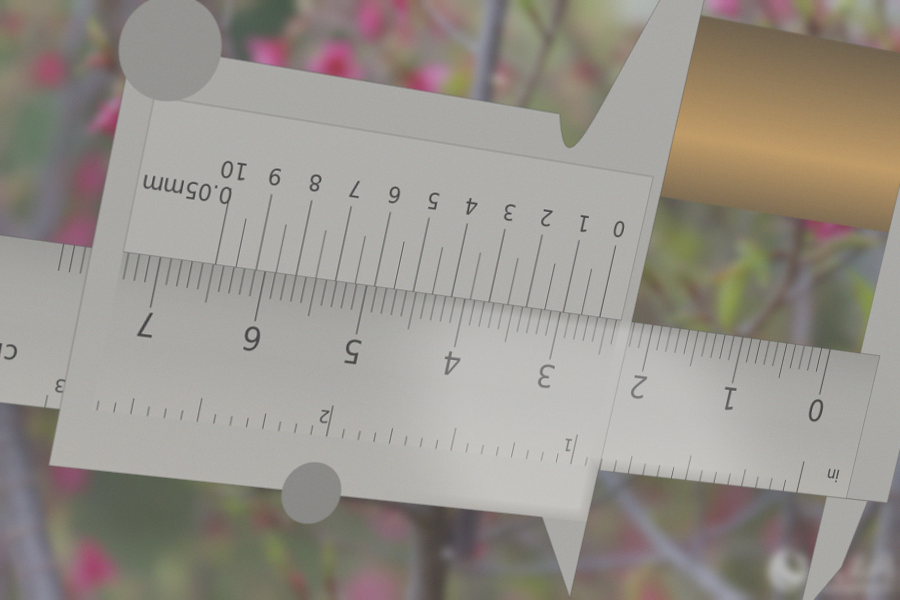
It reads 25.8; mm
